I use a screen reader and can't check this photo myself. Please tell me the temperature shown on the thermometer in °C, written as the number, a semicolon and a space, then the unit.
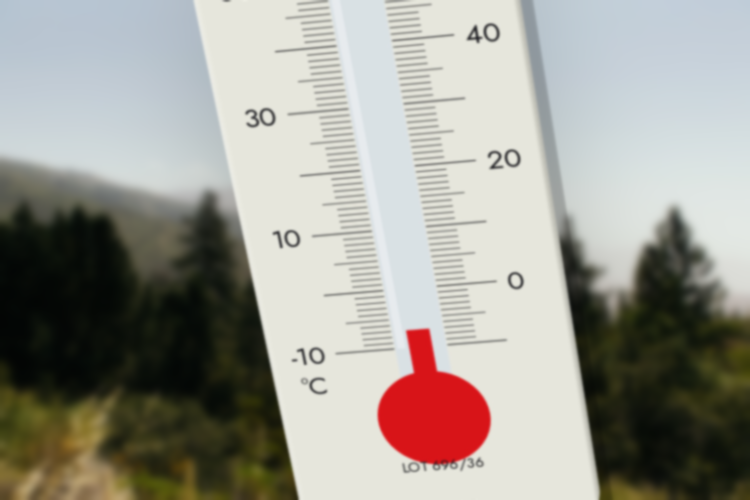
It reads -7; °C
